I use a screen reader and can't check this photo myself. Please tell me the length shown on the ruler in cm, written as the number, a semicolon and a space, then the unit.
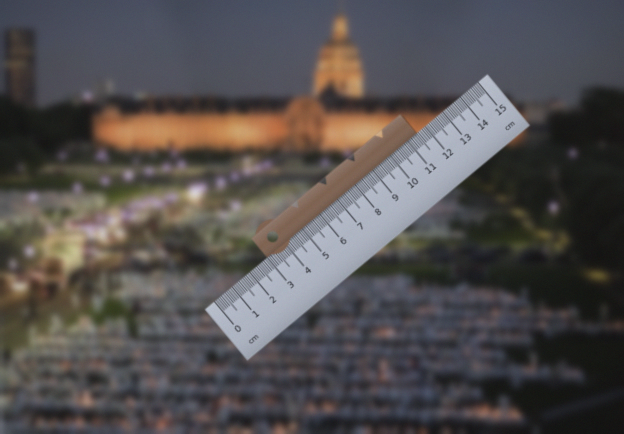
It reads 8.5; cm
